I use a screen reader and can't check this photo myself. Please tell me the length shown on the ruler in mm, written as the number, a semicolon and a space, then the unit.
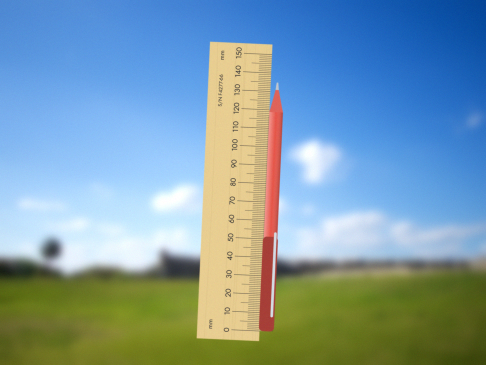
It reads 135; mm
